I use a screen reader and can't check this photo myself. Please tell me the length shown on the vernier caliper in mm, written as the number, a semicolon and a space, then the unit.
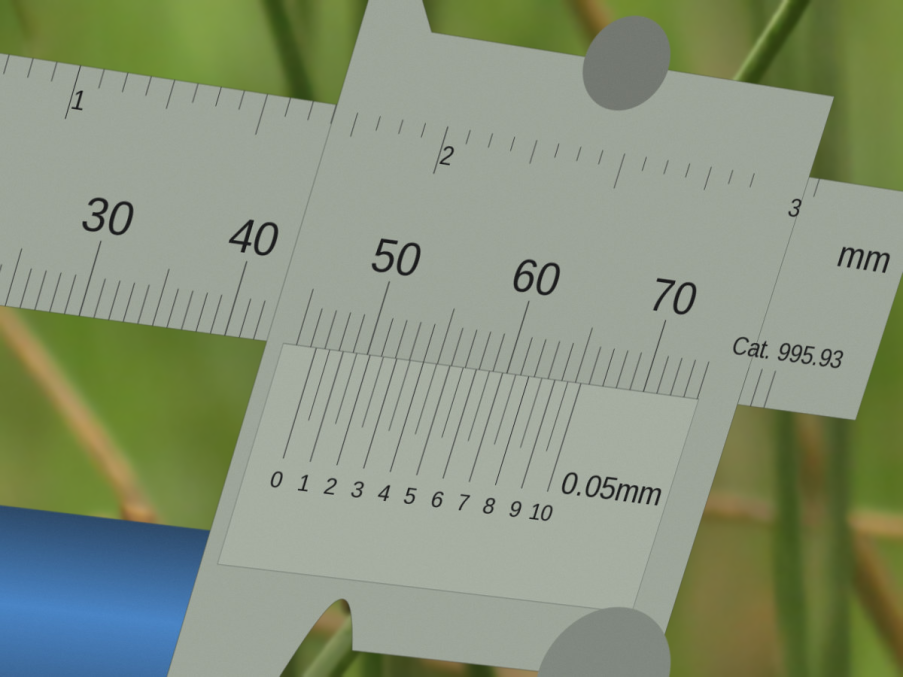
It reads 46.4; mm
